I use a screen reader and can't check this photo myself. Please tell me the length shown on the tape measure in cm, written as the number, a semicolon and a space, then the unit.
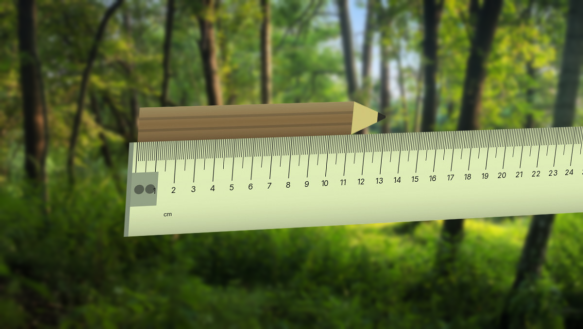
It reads 13; cm
